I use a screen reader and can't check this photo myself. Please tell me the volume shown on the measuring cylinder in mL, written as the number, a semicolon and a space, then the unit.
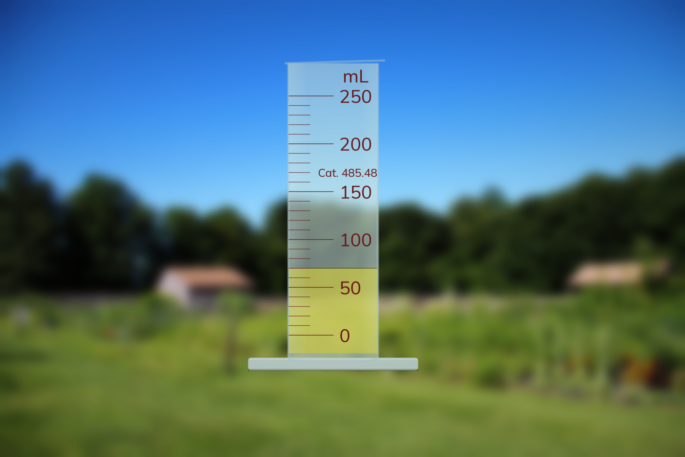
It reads 70; mL
